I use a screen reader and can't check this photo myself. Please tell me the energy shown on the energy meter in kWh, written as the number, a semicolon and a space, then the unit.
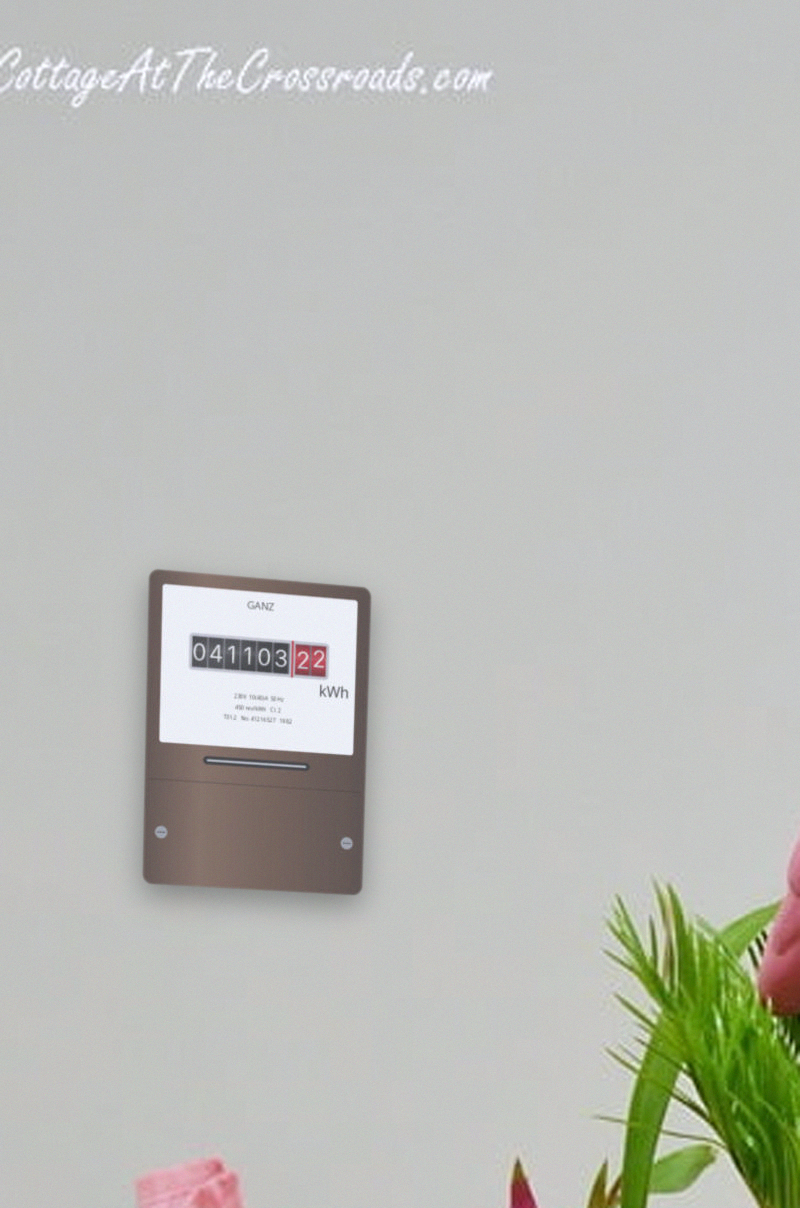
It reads 41103.22; kWh
